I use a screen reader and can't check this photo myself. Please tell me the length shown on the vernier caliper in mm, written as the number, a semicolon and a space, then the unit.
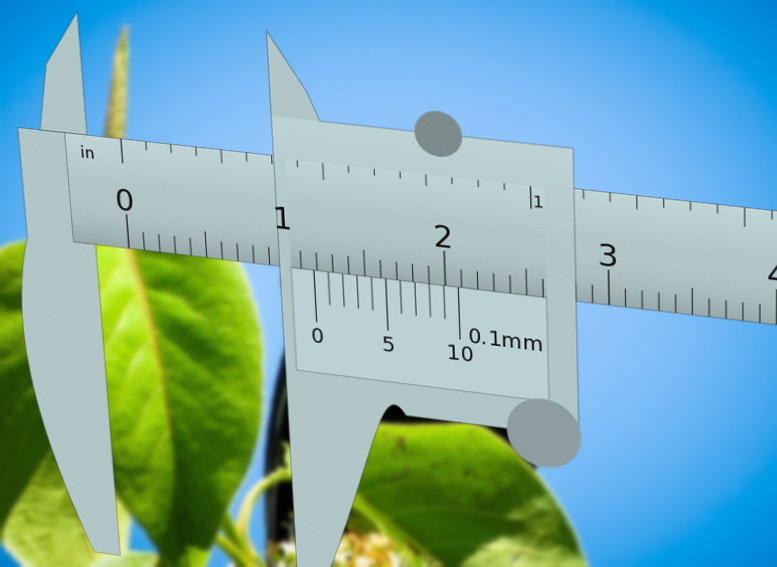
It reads 11.8; mm
